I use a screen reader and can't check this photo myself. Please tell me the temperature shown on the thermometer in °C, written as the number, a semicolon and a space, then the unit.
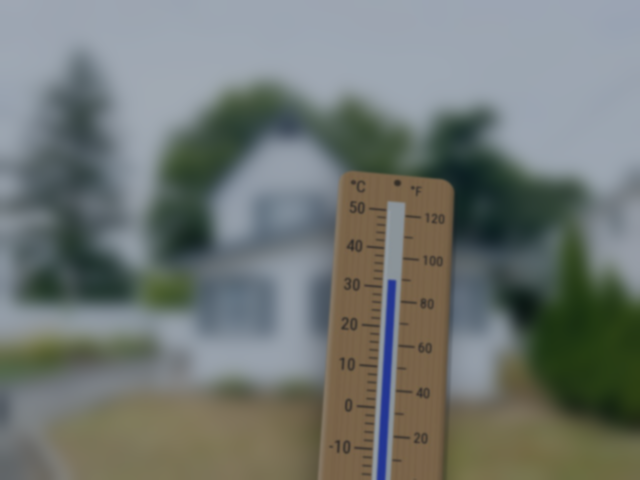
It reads 32; °C
